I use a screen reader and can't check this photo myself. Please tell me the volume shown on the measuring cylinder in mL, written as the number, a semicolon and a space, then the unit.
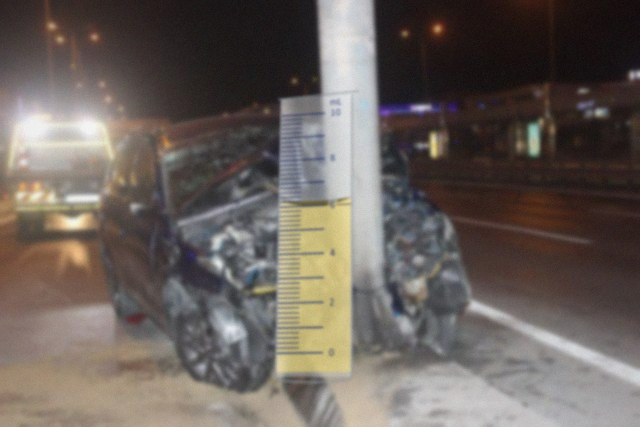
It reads 6; mL
